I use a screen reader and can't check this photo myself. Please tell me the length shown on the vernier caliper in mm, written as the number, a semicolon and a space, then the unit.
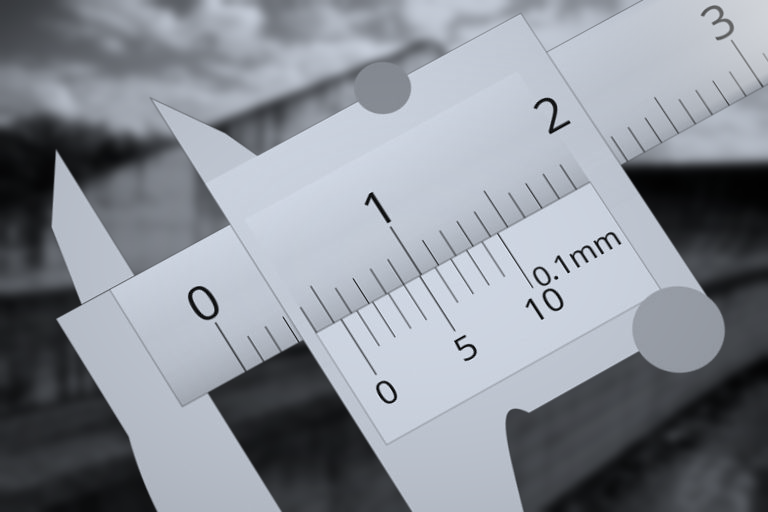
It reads 5.4; mm
